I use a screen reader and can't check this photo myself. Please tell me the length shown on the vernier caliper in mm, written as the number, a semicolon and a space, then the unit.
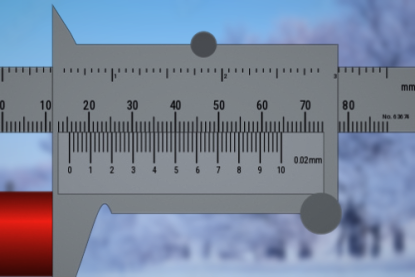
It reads 15.5; mm
